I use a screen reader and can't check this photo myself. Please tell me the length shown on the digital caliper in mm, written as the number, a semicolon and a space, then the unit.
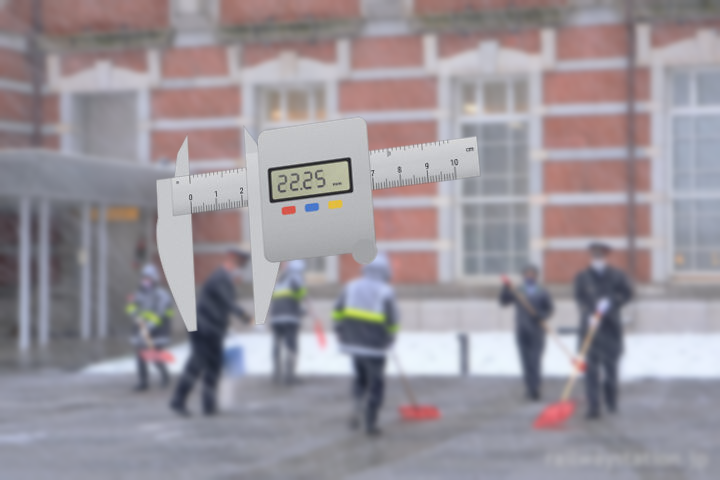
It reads 22.25; mm
